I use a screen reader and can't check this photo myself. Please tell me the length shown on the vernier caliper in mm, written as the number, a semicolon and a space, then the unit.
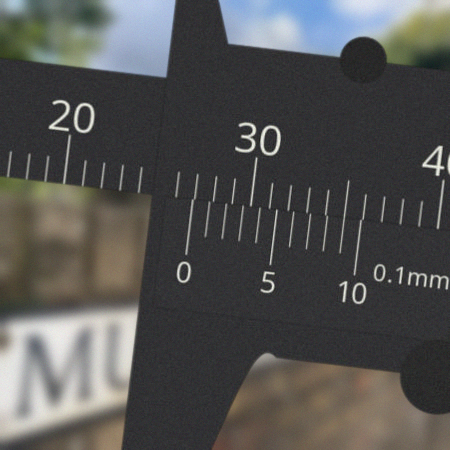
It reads 26.9; mm
